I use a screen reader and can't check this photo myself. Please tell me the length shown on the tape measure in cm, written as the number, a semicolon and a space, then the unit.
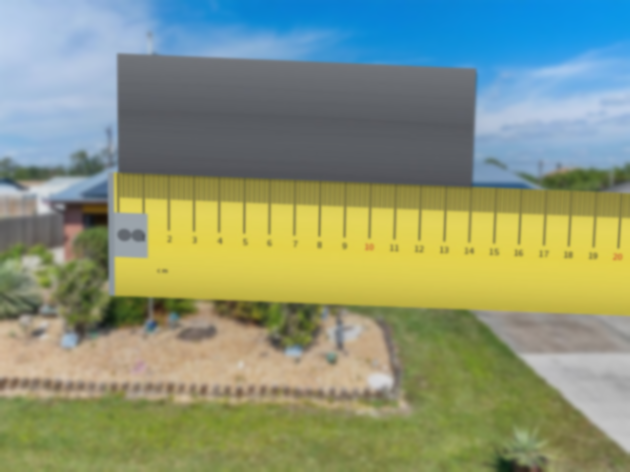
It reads 14; cm
